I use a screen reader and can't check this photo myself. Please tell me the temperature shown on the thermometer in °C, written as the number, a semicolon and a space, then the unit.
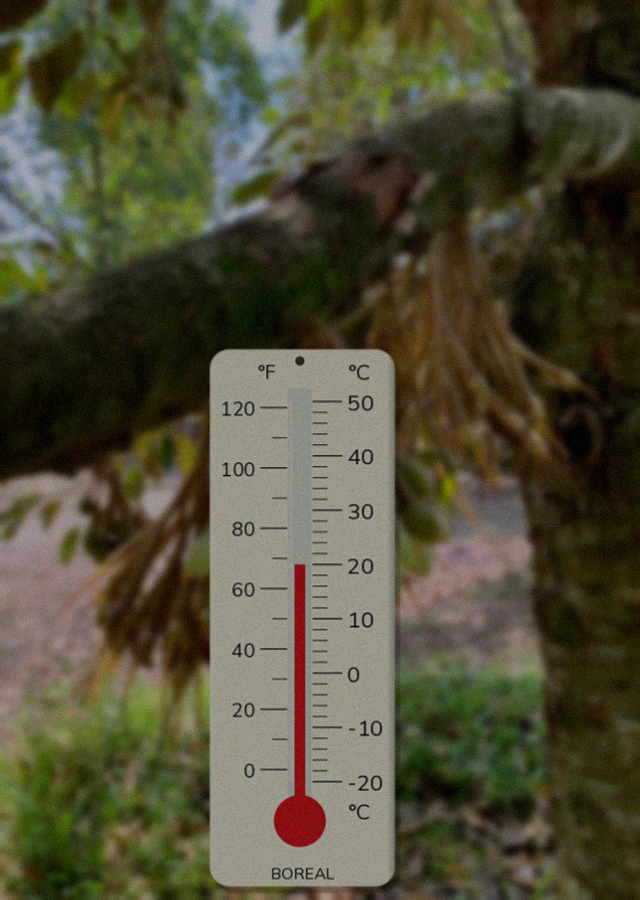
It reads 20; °C
